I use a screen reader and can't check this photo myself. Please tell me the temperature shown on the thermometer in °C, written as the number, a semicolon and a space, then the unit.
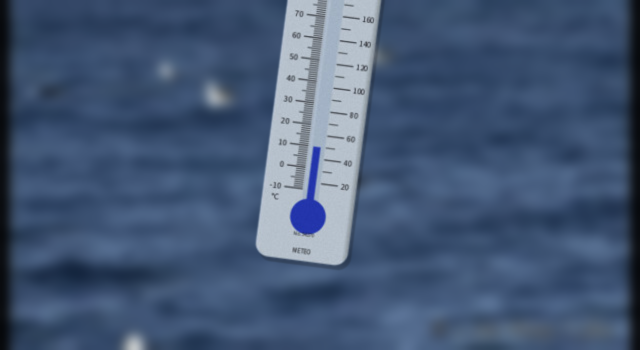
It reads 10; °C
